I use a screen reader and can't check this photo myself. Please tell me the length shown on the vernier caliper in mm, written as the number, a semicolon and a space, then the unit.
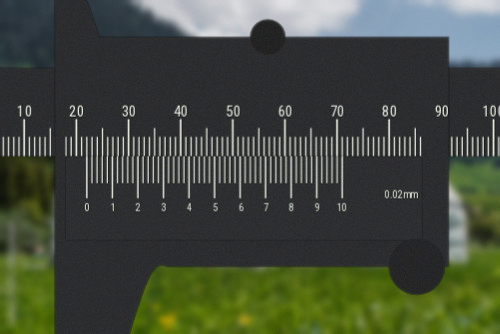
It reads 22.0; mm
